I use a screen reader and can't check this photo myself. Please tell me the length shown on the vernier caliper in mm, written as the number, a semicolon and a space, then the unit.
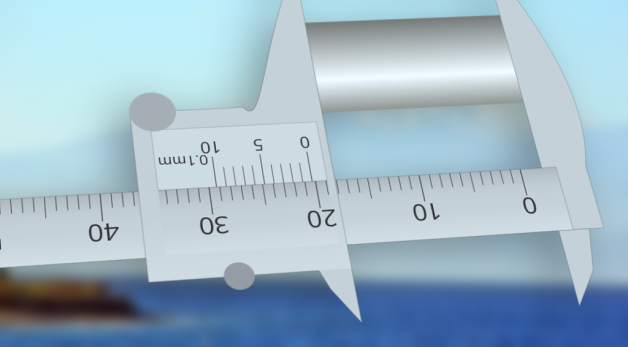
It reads 20.3; mm
